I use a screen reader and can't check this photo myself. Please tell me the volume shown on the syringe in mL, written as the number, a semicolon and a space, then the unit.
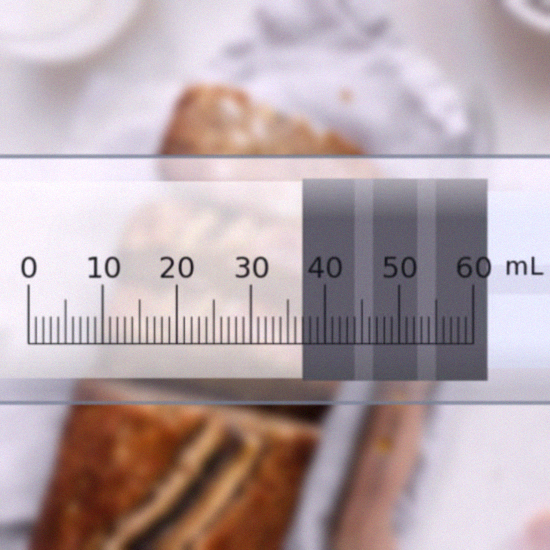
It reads 37; mL
